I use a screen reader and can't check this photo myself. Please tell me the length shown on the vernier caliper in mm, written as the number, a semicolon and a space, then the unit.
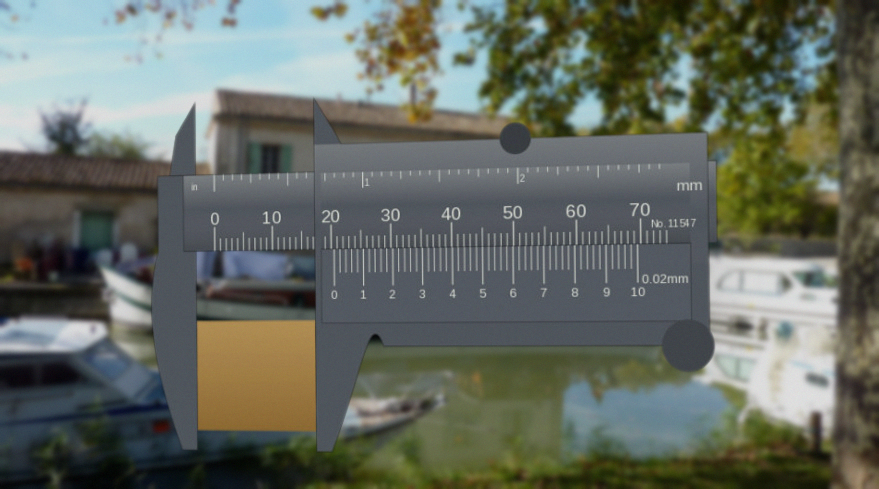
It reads 20.5; mm
